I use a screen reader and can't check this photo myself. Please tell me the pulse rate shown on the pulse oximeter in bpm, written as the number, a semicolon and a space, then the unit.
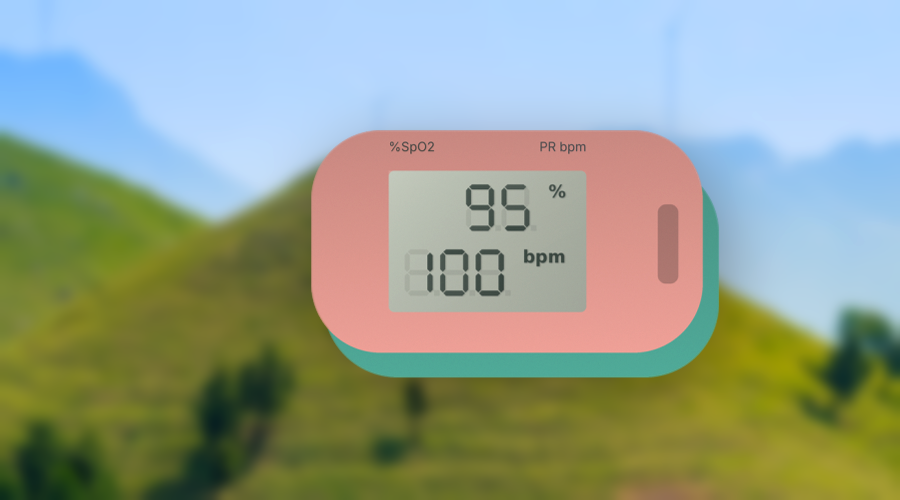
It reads 100; bpm
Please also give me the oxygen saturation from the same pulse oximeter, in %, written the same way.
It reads 95; %
